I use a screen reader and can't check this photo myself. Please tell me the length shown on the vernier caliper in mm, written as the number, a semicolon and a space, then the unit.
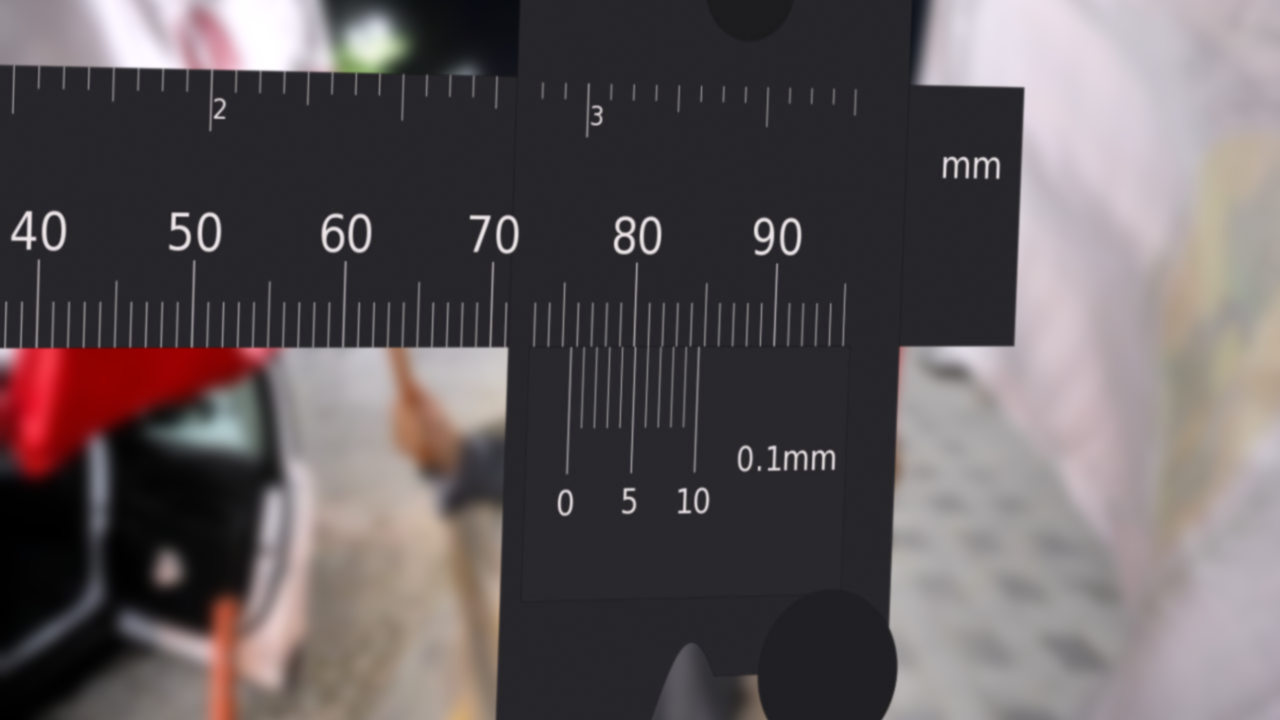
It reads 75.6; mm
